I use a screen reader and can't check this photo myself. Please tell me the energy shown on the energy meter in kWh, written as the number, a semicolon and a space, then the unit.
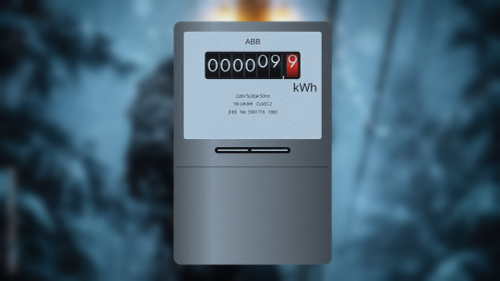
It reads 9.9; kWh
